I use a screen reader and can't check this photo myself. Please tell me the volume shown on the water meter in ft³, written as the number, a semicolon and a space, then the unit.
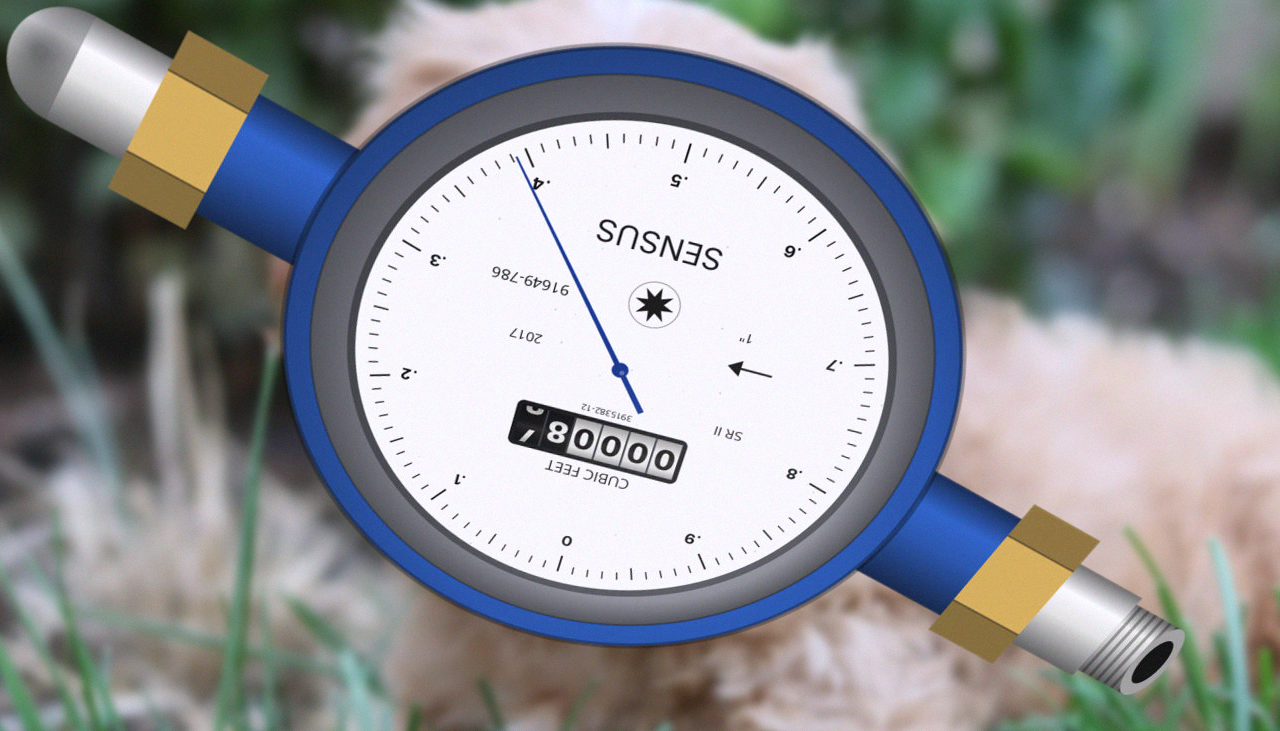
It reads 87.39; ft³
